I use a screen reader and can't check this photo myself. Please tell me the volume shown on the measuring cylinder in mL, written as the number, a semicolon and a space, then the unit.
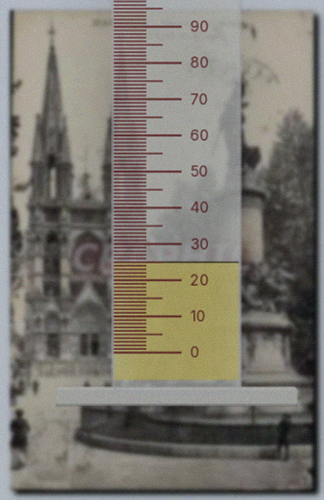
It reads 25; mL
